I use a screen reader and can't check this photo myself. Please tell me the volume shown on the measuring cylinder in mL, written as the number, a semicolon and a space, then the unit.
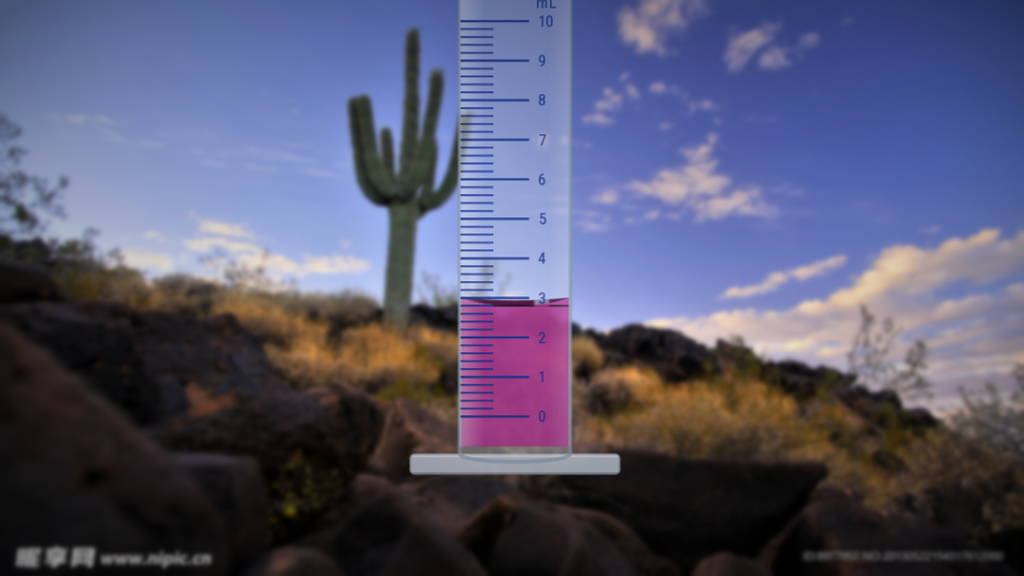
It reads 2.8; mL
